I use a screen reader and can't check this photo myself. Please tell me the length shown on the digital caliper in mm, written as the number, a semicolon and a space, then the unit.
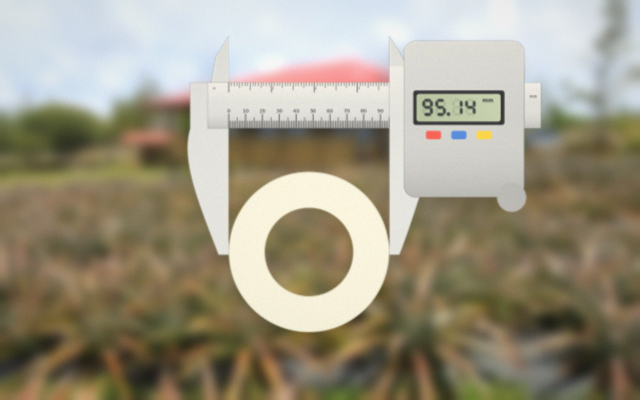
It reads 95.14; mm
